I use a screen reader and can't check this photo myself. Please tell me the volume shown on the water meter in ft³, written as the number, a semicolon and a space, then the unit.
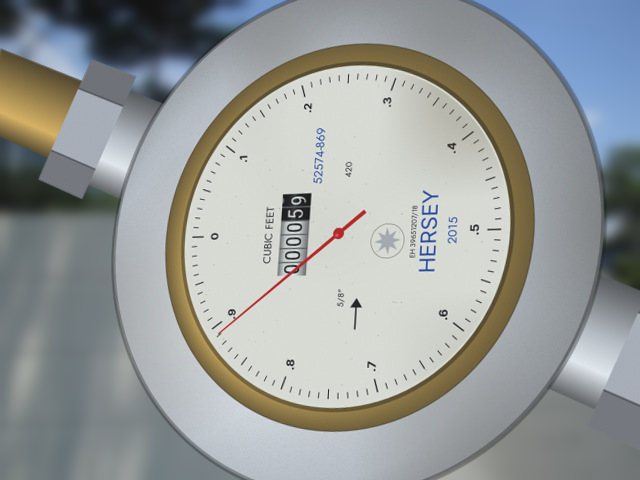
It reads 58.89; ft³
